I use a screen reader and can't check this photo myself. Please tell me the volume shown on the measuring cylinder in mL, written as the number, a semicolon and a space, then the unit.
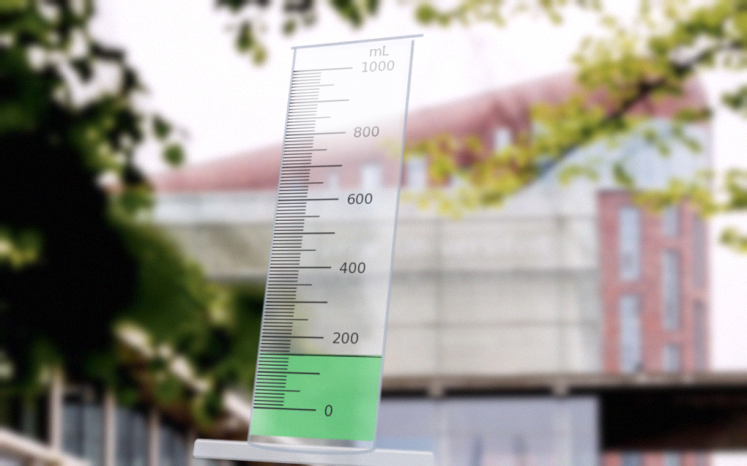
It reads 150; mL
